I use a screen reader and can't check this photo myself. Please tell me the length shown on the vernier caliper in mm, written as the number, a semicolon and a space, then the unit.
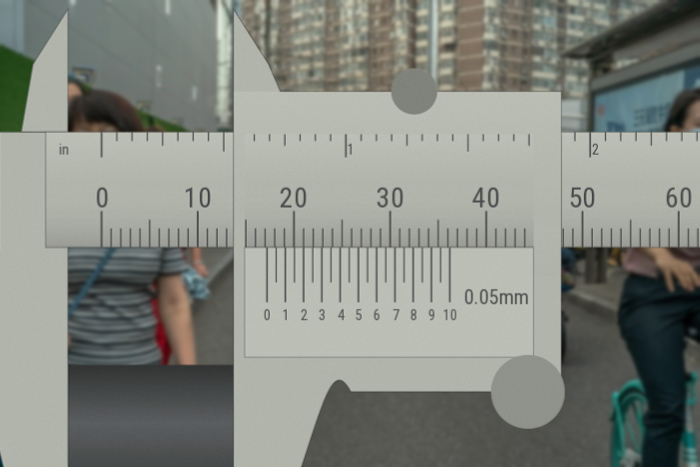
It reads 17.2; mm
